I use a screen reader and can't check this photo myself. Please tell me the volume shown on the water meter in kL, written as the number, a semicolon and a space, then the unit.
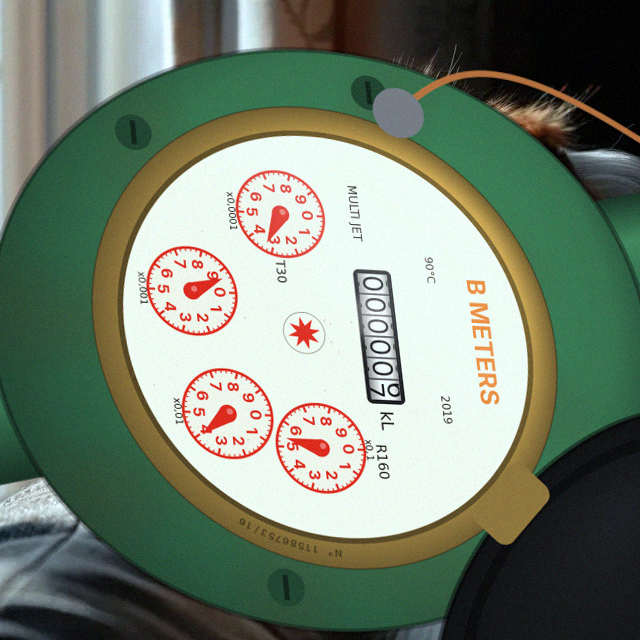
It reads 6.5393; kL
